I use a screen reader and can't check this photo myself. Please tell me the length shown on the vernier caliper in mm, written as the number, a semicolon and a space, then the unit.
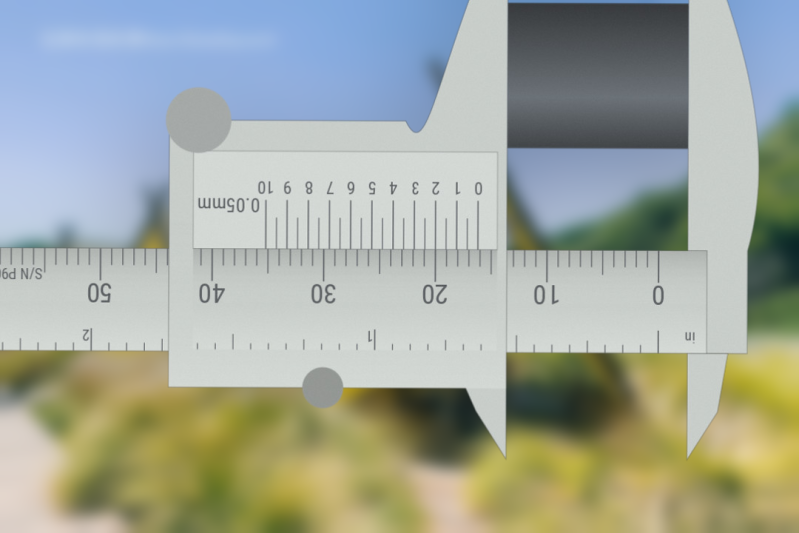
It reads 16.2; mm
